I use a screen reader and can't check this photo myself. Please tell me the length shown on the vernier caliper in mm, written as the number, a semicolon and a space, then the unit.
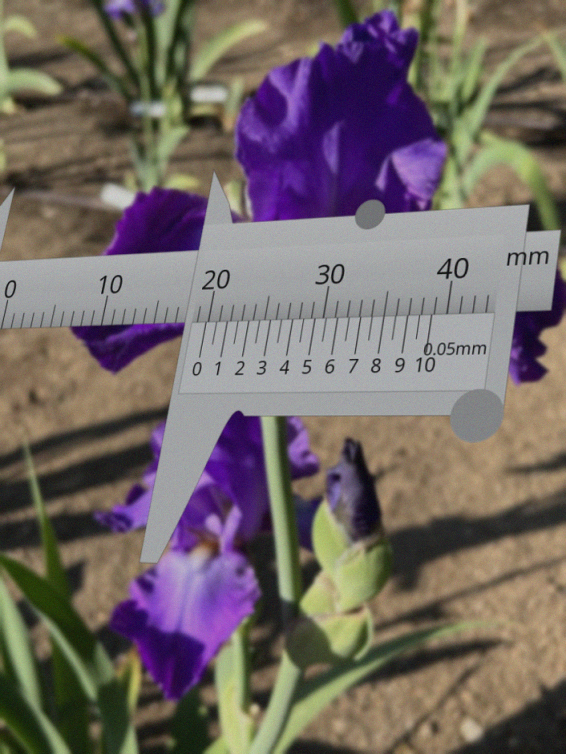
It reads 19.8; mm
